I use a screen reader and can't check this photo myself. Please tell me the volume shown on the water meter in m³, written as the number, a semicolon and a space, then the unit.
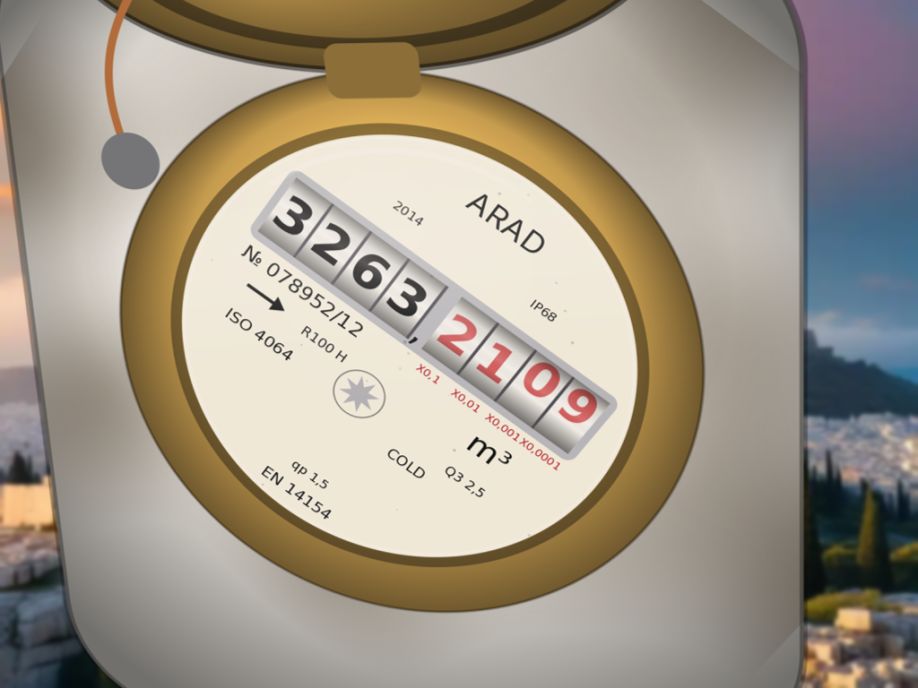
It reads 3263.2109; m³
